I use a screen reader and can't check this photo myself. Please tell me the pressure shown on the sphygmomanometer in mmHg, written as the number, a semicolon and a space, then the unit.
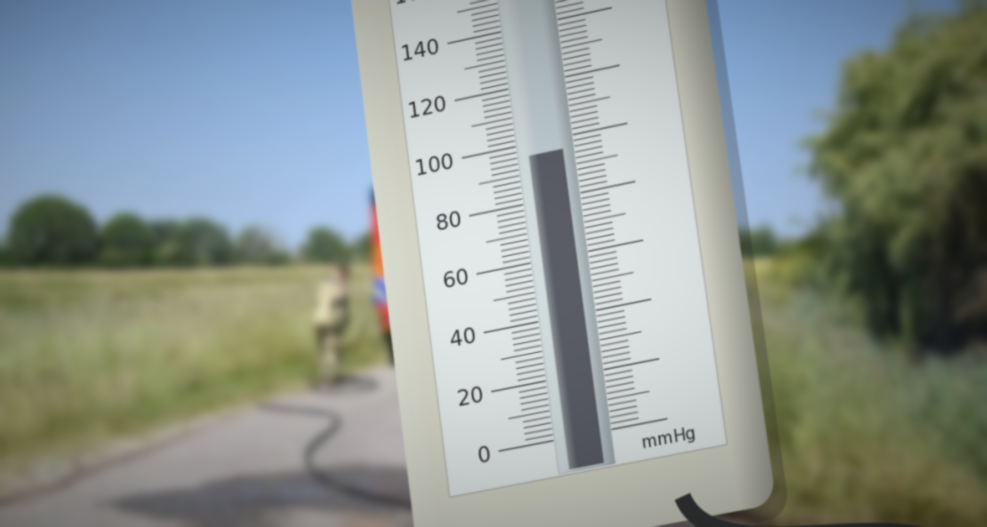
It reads 96; mmHg
